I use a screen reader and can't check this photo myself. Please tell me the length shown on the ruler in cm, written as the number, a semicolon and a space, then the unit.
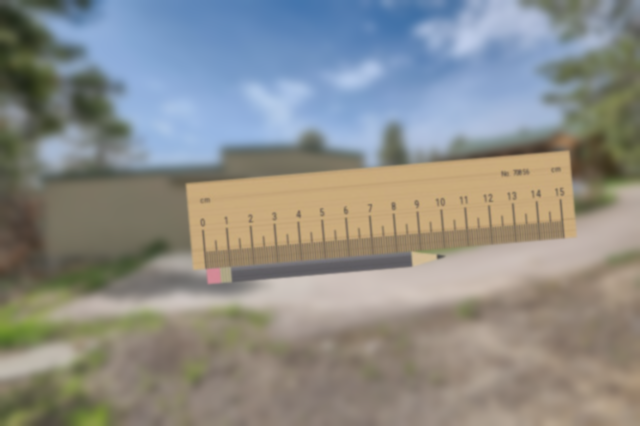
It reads 10; cm
